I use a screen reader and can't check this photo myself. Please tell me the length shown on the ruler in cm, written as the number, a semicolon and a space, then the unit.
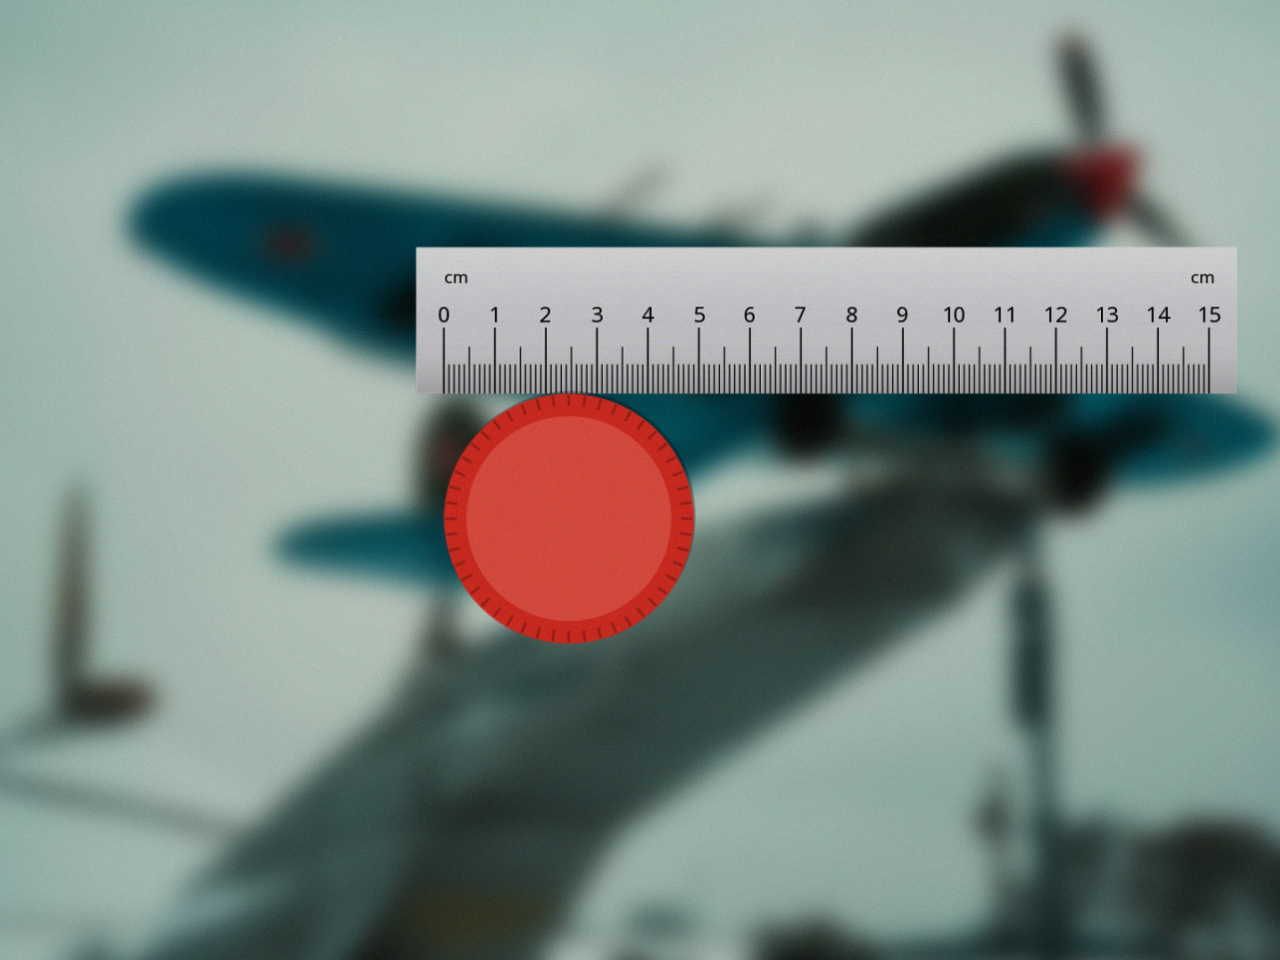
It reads 4.9; cm
